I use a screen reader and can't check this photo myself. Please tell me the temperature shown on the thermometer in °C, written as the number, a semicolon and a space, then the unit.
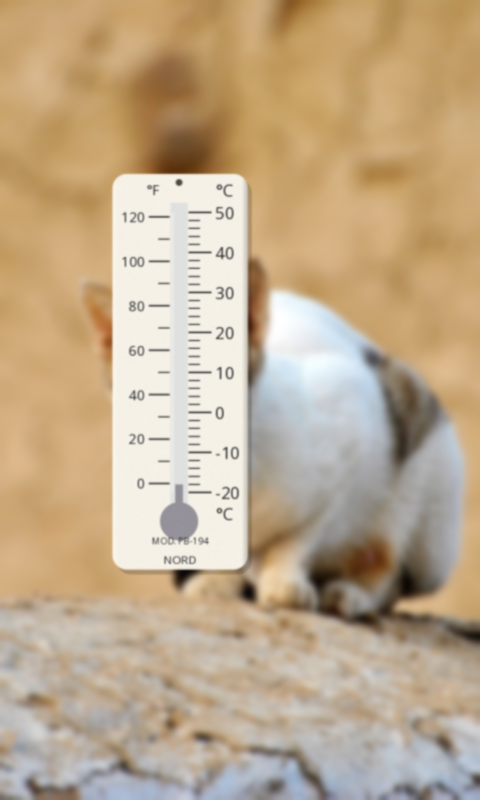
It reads -18; °C
